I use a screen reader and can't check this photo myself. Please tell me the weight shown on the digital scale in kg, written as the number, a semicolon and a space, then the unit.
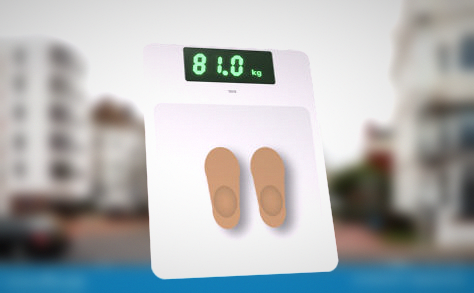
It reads 81.0; kg
